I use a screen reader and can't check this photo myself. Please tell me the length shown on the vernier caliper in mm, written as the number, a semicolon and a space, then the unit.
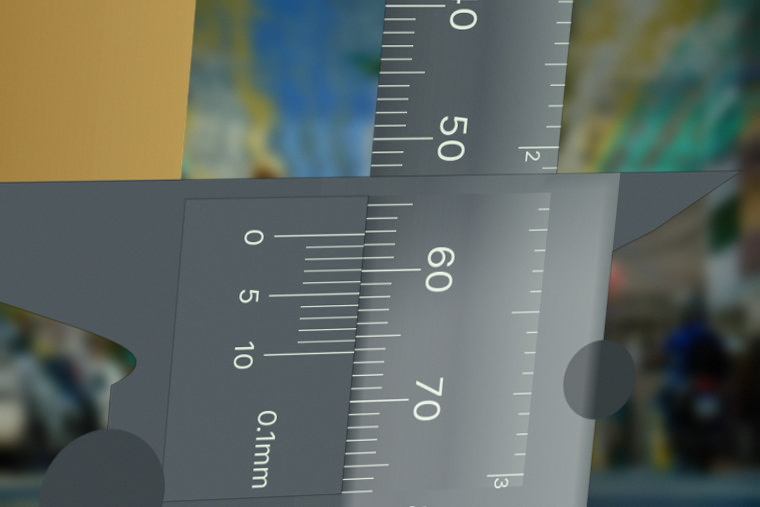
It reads 57.2; mm
